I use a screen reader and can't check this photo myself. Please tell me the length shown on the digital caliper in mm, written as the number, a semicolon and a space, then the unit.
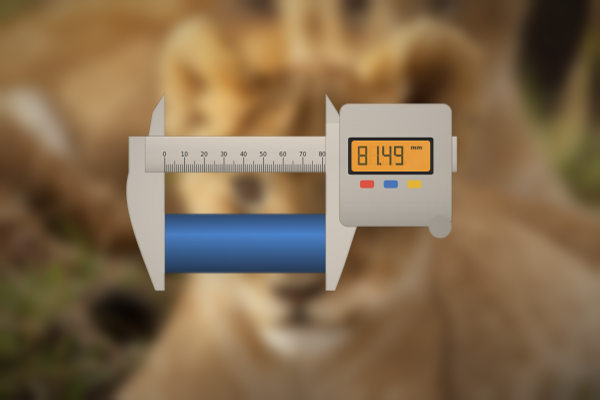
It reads 81.49; mm
